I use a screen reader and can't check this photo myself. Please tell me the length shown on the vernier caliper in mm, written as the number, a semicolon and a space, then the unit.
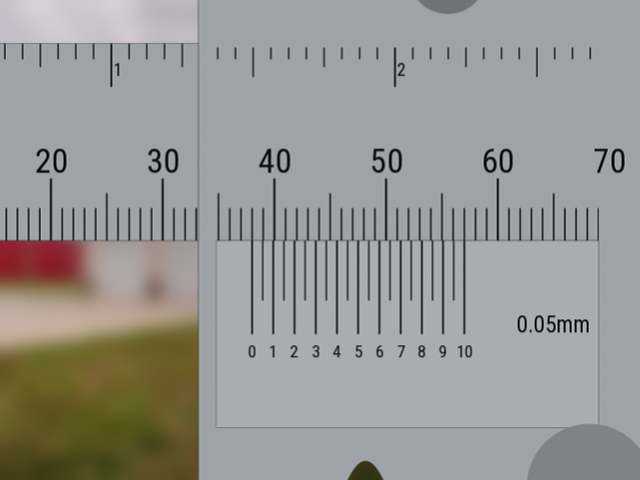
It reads 38.0; mm
